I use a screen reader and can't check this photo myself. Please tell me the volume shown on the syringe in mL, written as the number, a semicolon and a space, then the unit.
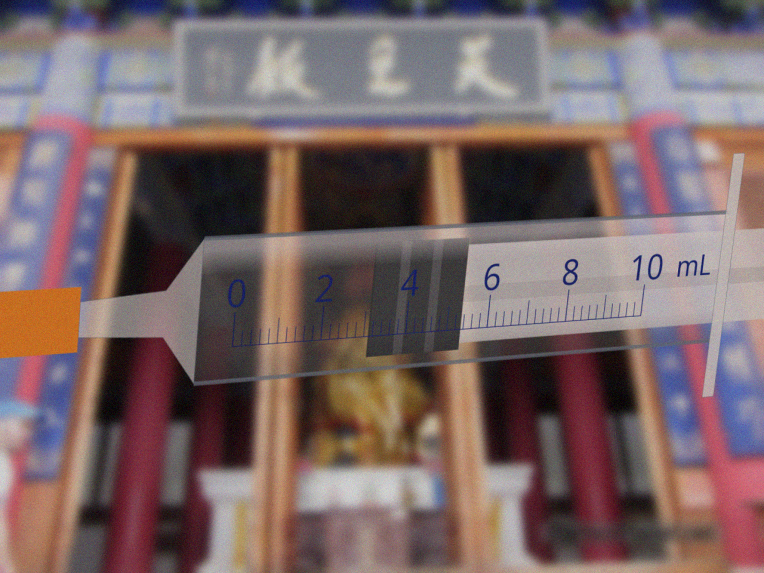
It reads 3.1; mL
